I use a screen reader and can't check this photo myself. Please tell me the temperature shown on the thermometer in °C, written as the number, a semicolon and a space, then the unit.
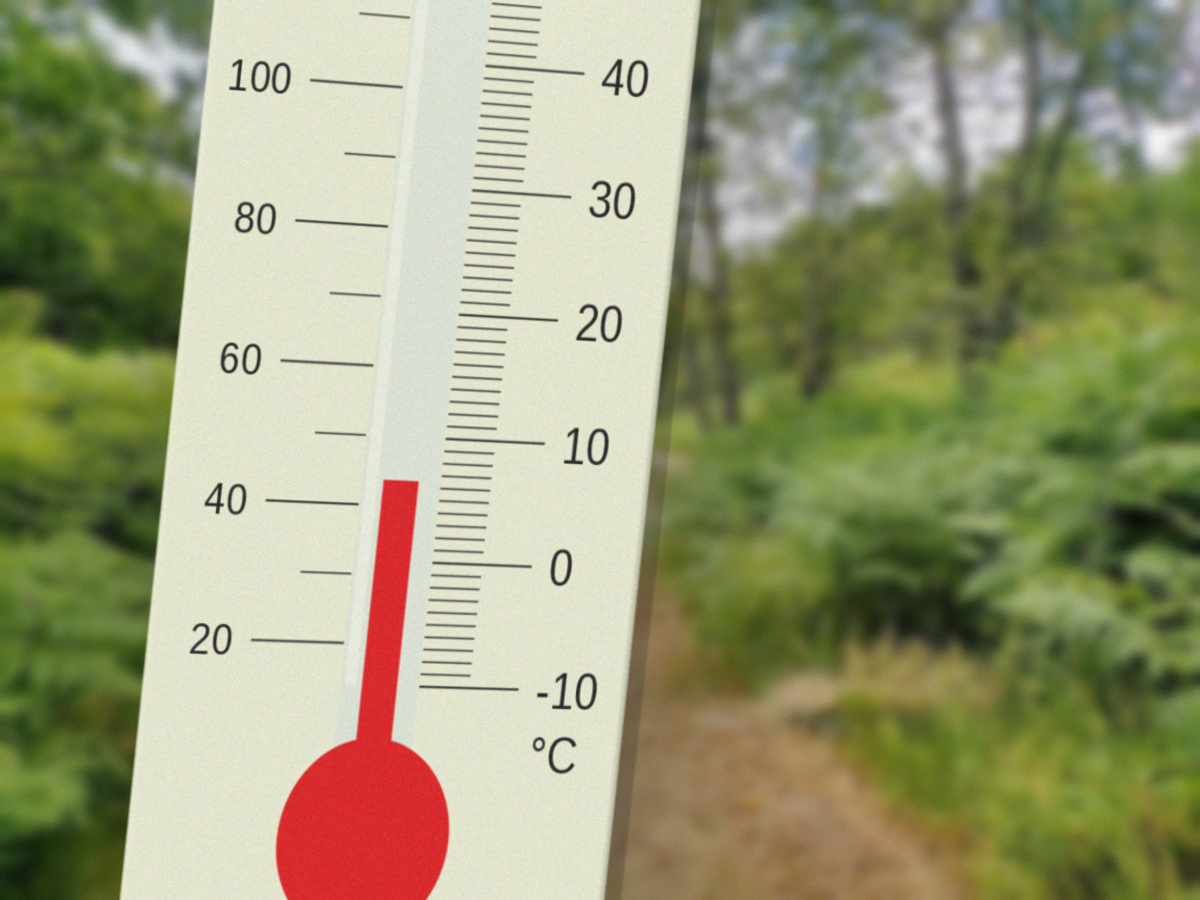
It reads 6.5; °C
